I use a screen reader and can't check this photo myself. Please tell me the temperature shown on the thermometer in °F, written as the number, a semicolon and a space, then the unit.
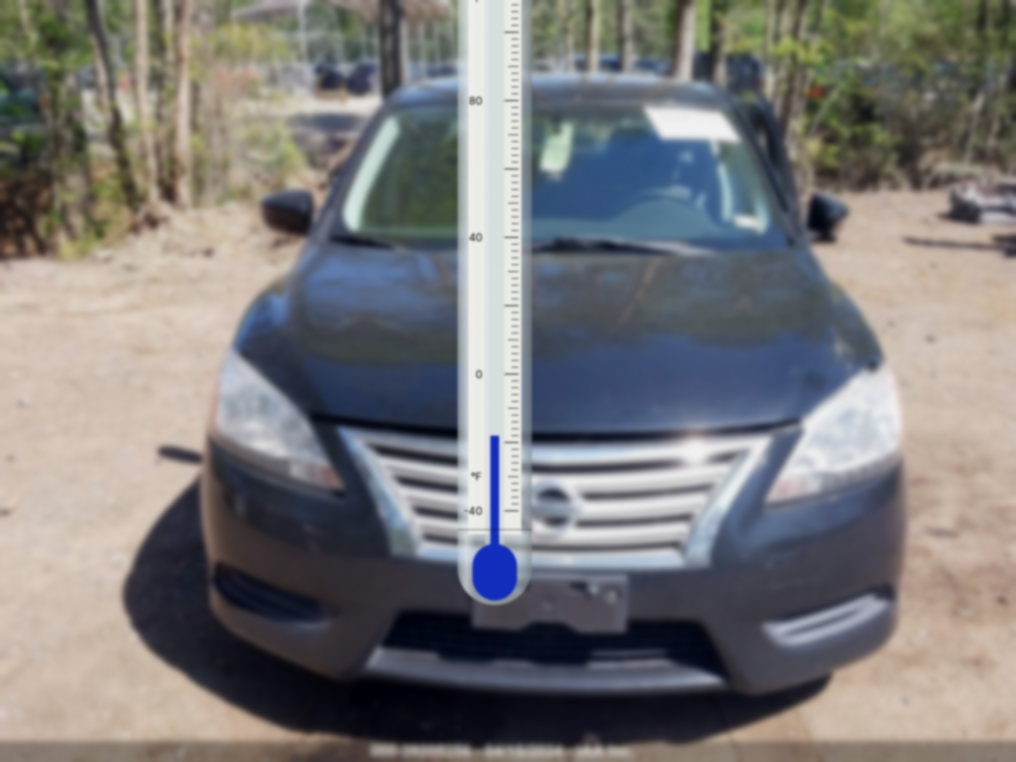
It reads -18; °F
